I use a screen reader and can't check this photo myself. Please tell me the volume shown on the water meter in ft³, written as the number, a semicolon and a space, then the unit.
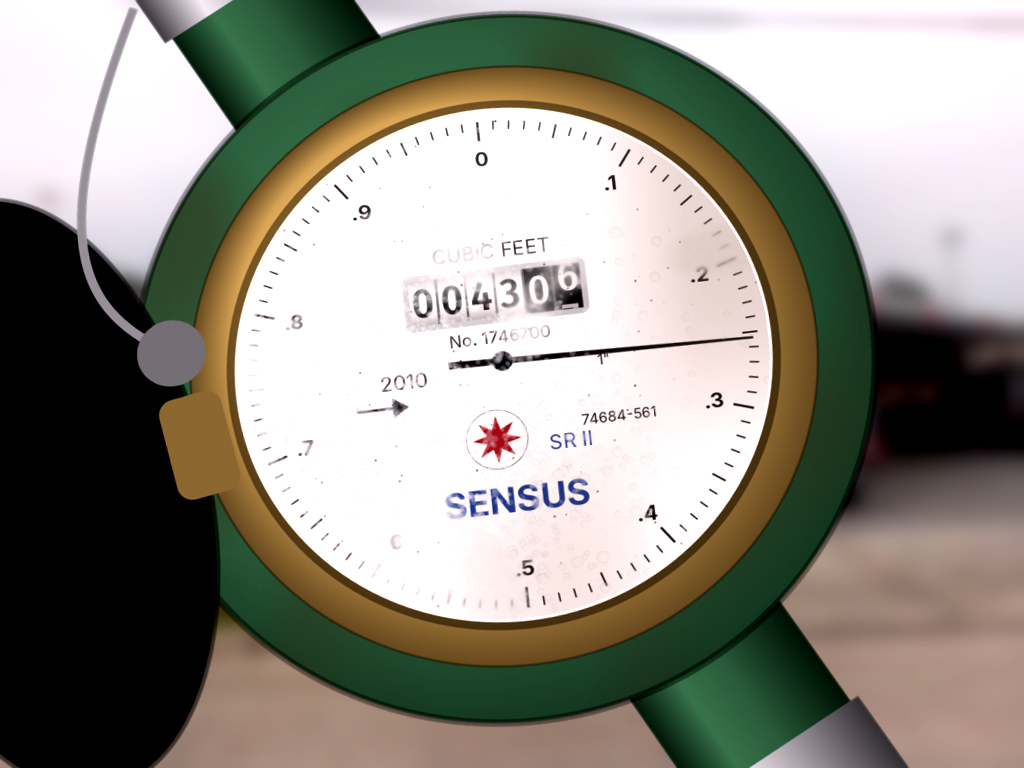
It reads 4306.25; ft³
